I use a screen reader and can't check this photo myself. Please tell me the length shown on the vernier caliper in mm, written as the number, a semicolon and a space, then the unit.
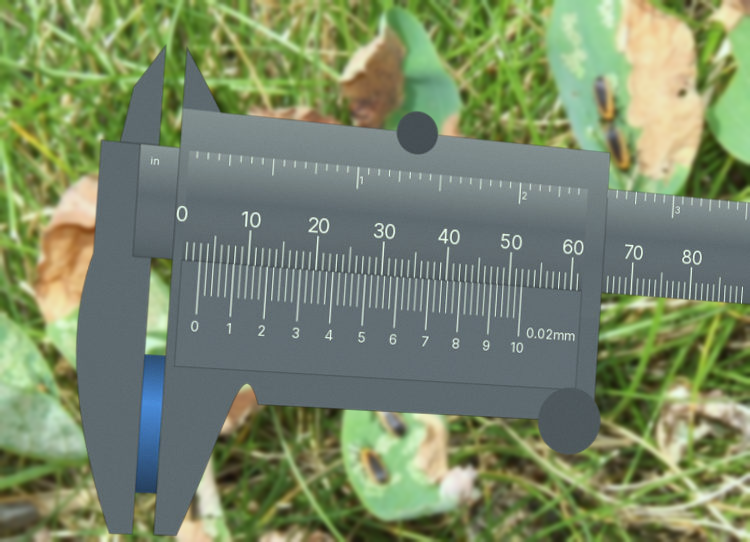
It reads 3.0; mm
